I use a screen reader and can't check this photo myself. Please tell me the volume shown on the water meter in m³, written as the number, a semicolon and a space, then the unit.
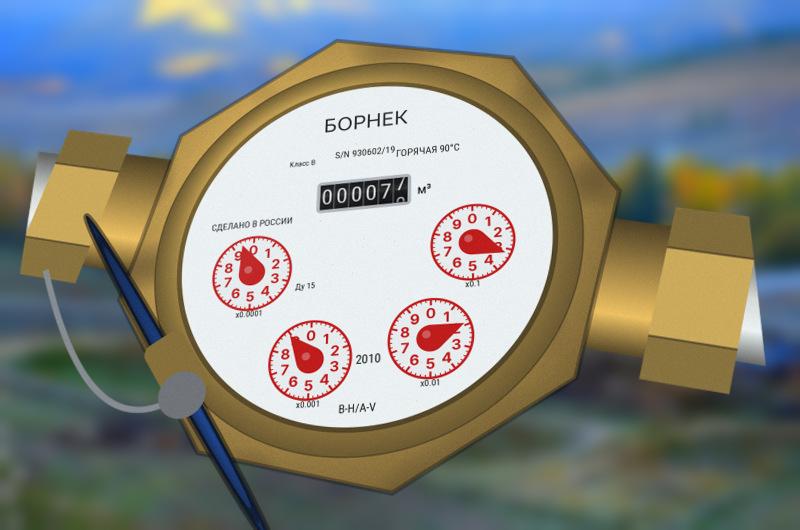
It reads 77.3189; m³
